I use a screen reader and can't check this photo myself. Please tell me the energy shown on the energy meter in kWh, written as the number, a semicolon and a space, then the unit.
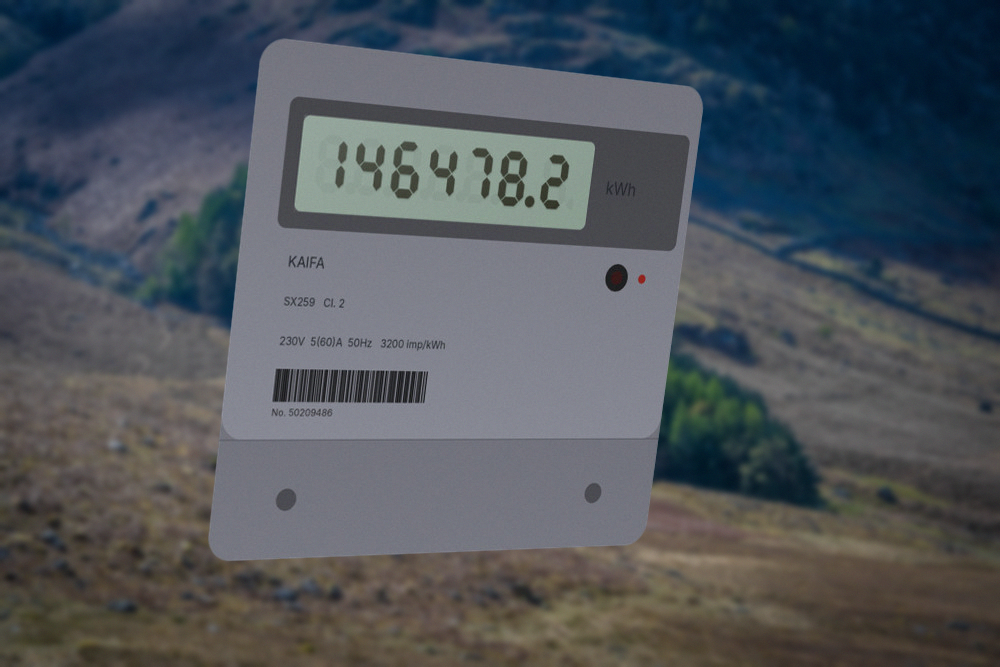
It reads 146478.2; kWh
